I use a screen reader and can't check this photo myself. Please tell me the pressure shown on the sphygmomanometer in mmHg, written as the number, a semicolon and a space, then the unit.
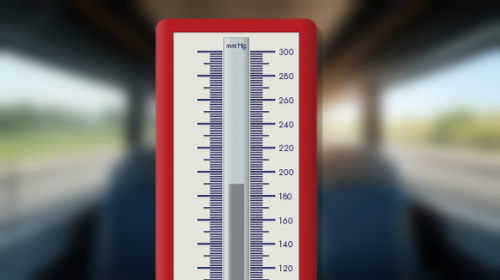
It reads 190; mmHg
